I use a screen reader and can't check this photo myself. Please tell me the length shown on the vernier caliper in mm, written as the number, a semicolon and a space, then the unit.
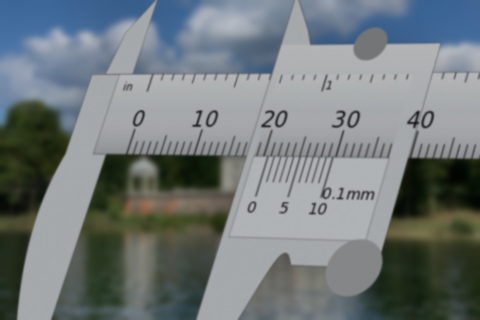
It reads 20.6; mm
